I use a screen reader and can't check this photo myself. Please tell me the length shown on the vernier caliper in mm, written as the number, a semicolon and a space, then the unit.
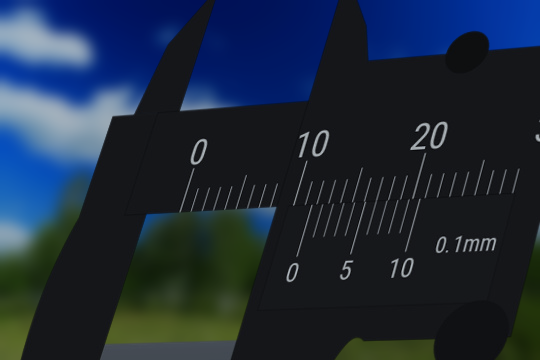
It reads 11.6; mm
